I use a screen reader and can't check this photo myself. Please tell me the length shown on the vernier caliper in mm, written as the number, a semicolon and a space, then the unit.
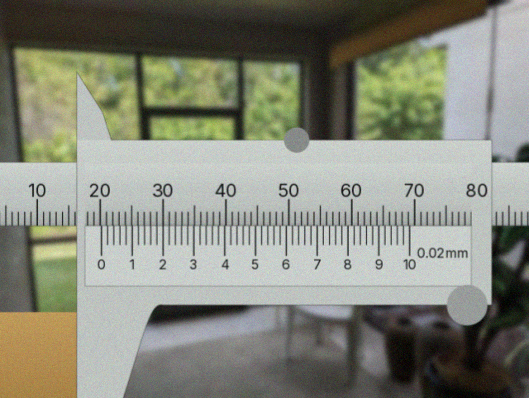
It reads 20.2; mm
